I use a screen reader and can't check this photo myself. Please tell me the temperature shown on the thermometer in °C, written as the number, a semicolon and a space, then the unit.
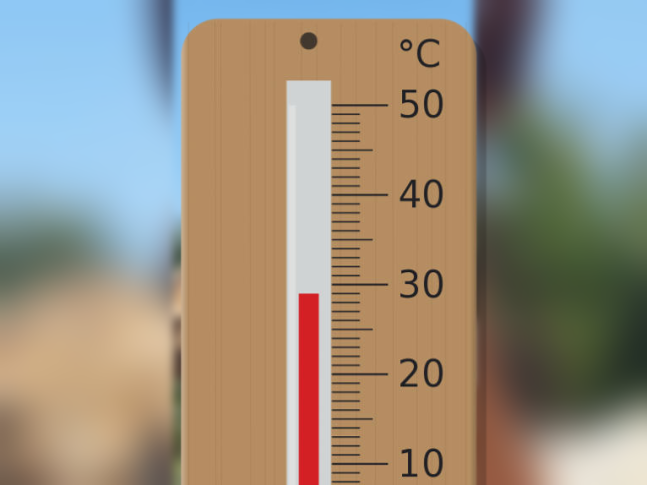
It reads 29; °C
